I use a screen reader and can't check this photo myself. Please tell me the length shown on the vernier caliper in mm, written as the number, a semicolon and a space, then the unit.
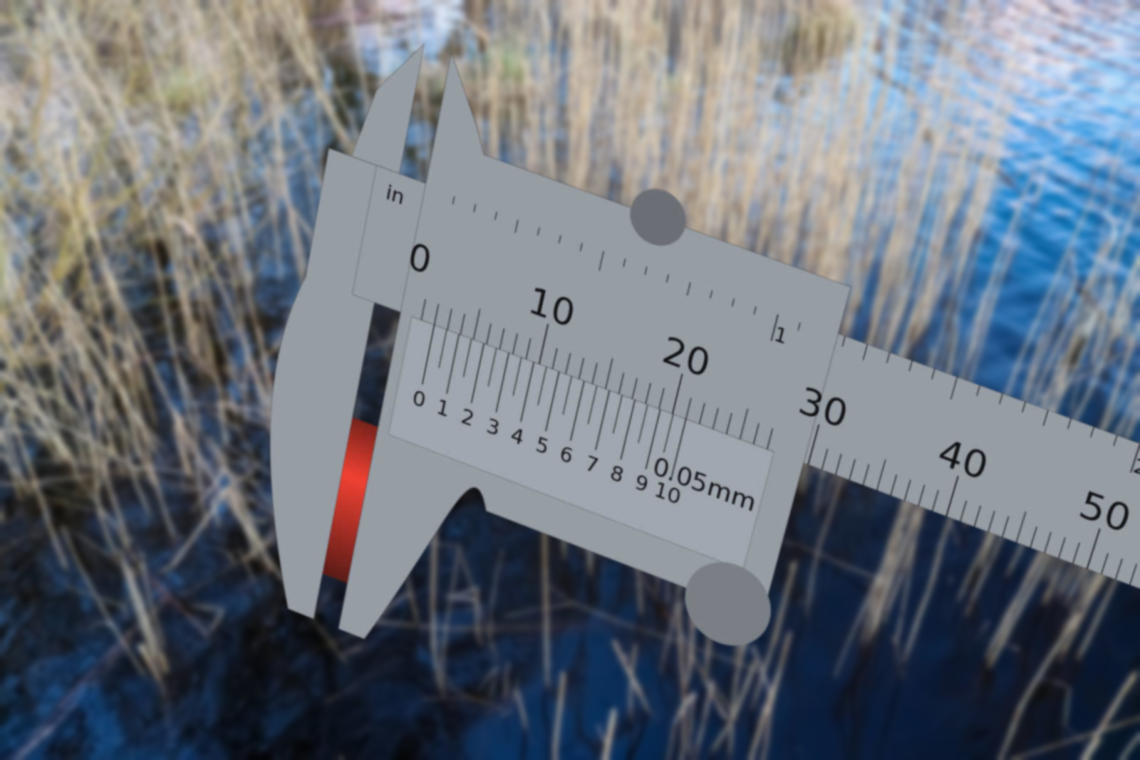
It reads 2.0; mm
